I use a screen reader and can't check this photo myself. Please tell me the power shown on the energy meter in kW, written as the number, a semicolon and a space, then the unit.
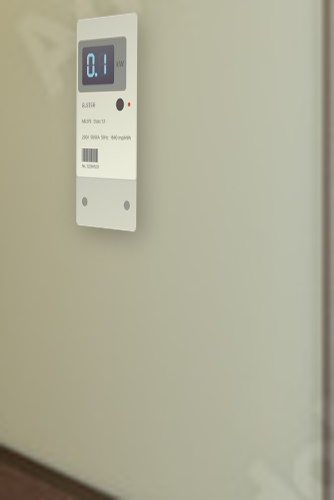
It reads 0.1; kW
